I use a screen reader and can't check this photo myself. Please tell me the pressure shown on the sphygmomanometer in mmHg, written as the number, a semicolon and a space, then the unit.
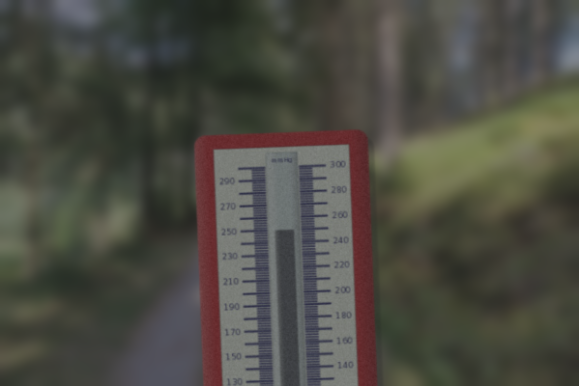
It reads 250; mmHg
